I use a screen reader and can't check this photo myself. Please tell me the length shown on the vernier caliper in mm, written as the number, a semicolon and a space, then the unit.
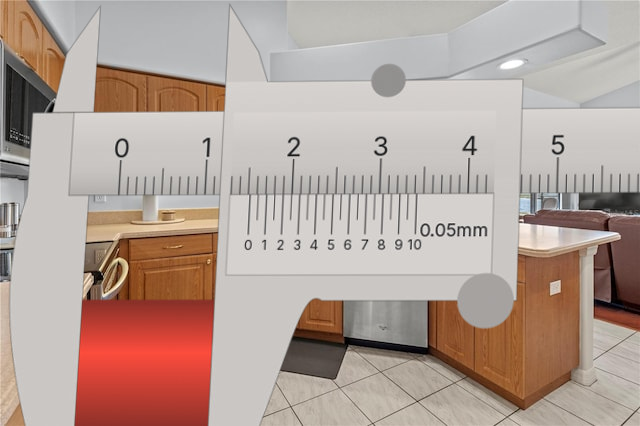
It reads 15.2; mm
